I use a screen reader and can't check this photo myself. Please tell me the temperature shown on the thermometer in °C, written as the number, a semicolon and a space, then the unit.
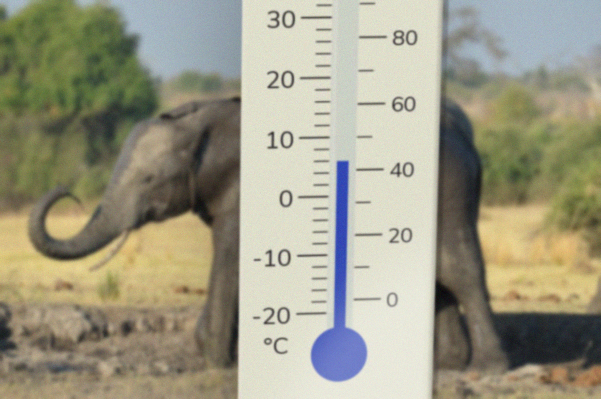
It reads 6; °C
